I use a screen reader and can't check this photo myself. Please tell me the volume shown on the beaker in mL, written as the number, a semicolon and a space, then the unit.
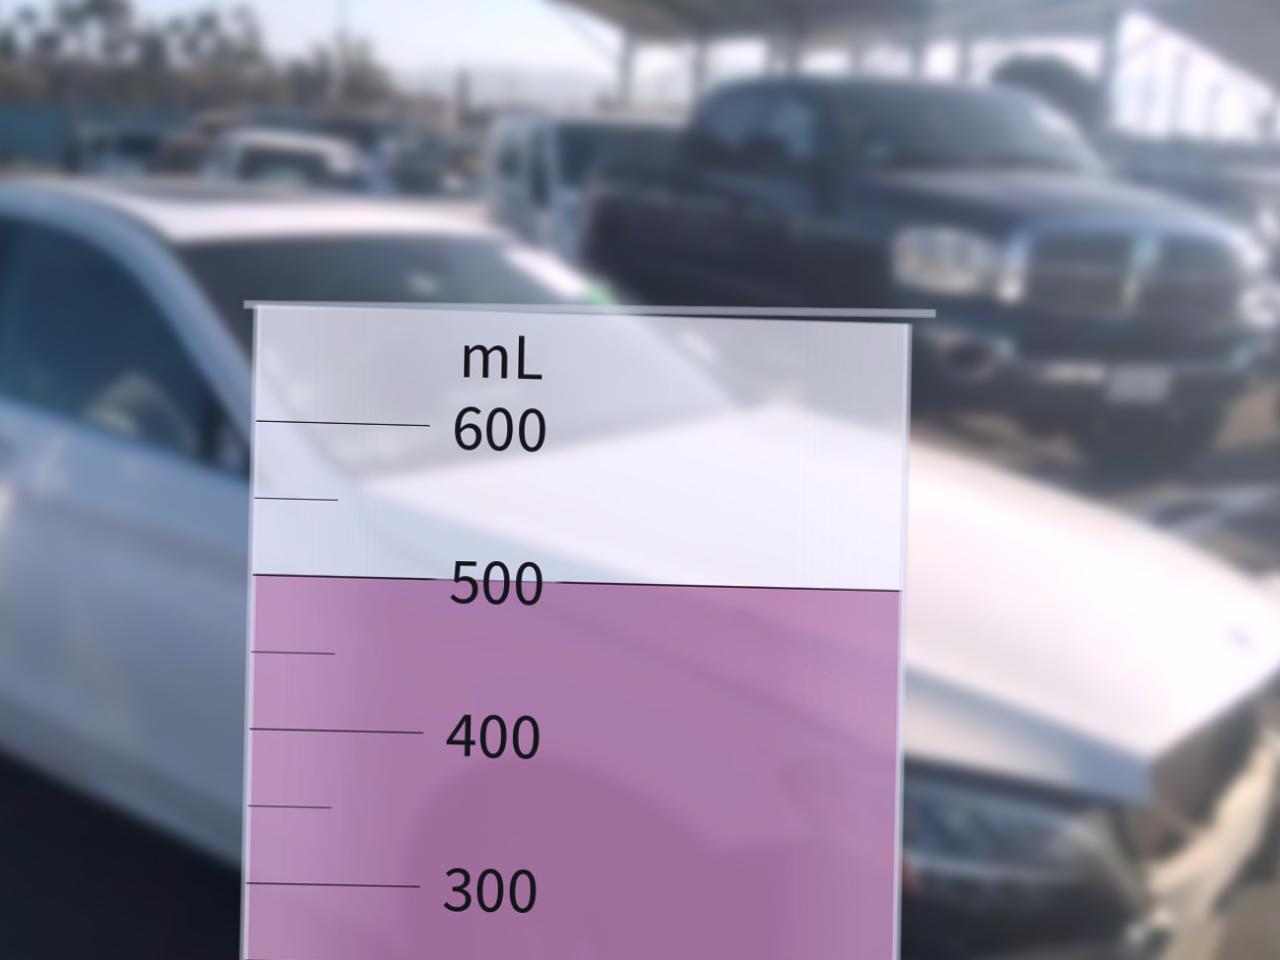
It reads 500; mL
